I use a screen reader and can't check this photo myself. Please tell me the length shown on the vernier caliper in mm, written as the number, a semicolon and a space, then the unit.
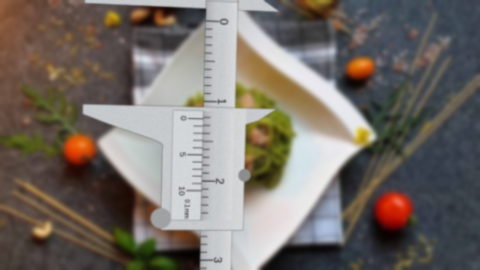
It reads 12.2; mm
